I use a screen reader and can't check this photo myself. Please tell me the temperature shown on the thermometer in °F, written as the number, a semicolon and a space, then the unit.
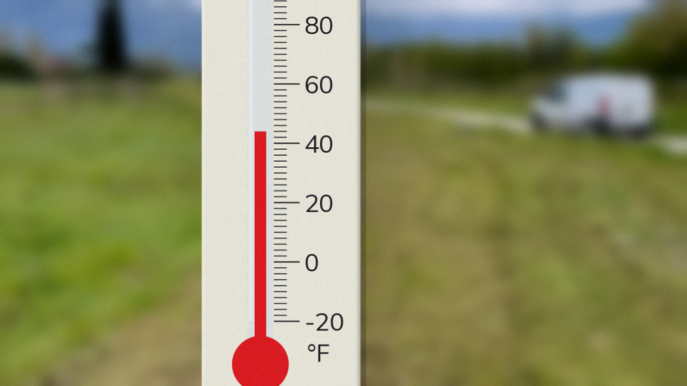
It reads 44; °F
